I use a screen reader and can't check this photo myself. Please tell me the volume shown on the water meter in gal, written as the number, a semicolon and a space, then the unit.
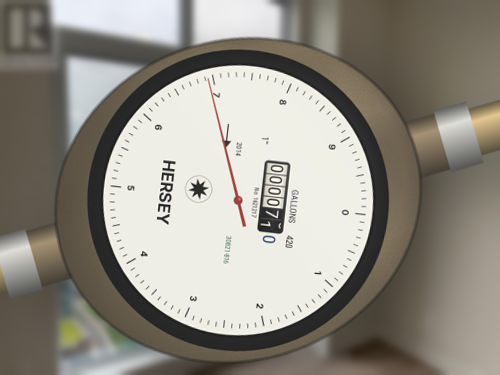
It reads 706.9; gal
